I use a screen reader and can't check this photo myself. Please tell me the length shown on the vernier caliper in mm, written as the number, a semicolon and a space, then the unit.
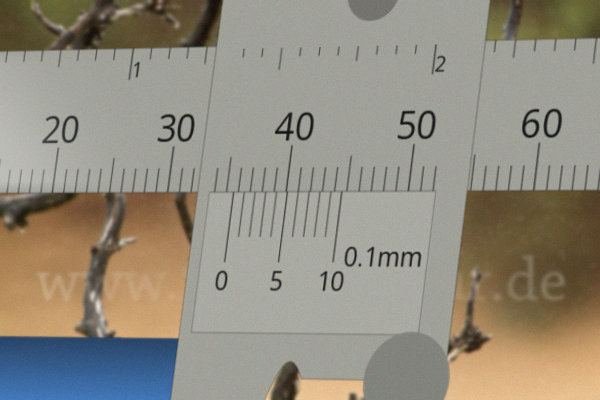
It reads 35.6; mm
